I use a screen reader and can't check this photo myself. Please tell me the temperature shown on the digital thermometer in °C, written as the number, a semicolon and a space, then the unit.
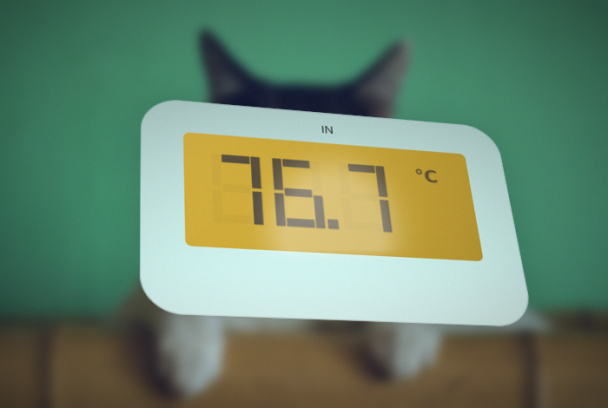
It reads 76.7; °C
